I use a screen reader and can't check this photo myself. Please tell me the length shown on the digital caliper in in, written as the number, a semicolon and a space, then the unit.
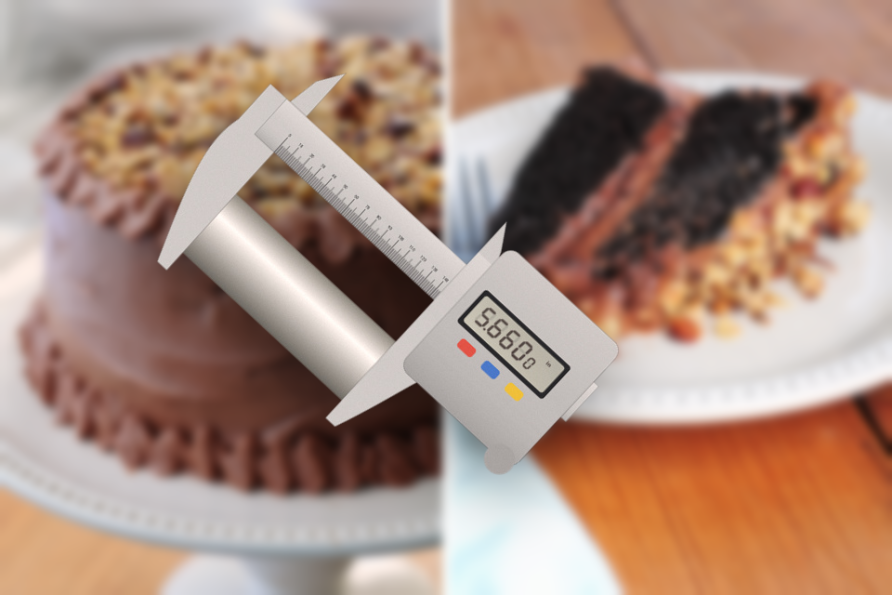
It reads 5.6600; in
